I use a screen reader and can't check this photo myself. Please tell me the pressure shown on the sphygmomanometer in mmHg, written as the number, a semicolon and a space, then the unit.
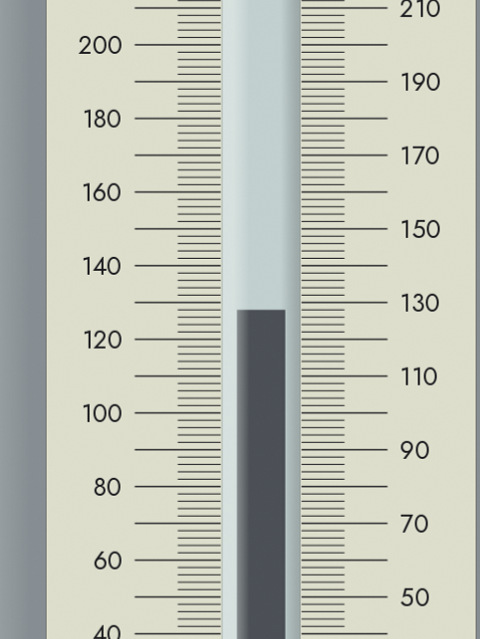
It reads 128; mmHg
